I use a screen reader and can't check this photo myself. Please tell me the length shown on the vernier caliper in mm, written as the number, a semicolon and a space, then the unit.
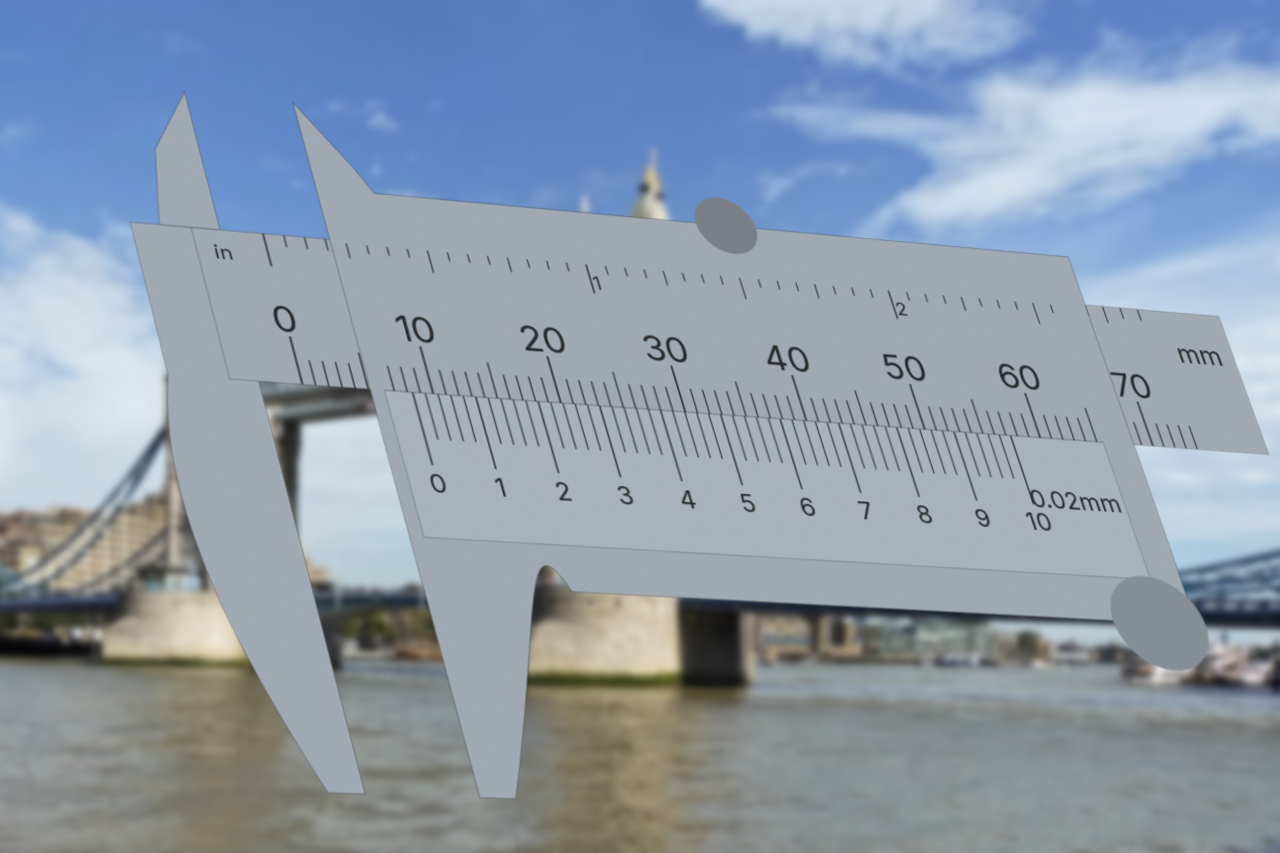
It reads 8.4; mm
